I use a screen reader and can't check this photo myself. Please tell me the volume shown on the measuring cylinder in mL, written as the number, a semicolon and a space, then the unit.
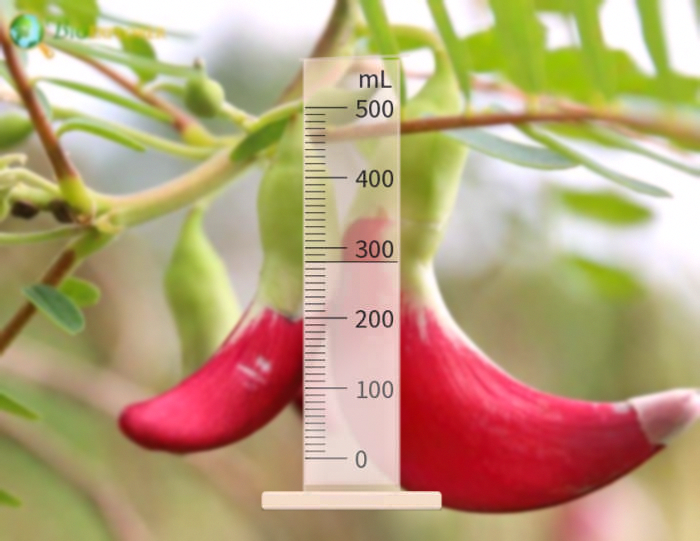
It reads 280; mL
